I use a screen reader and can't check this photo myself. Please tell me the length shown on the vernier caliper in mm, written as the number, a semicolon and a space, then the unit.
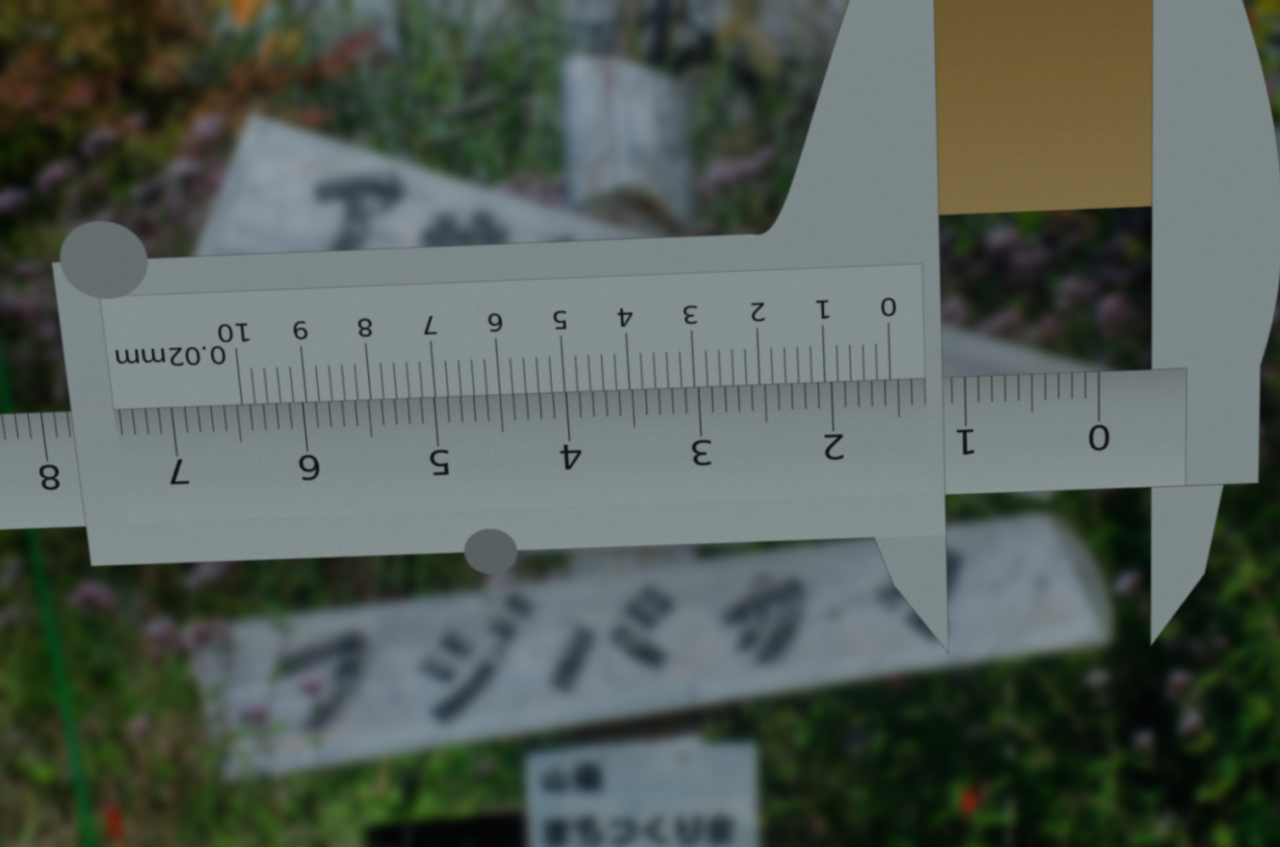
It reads 15.6; mm
